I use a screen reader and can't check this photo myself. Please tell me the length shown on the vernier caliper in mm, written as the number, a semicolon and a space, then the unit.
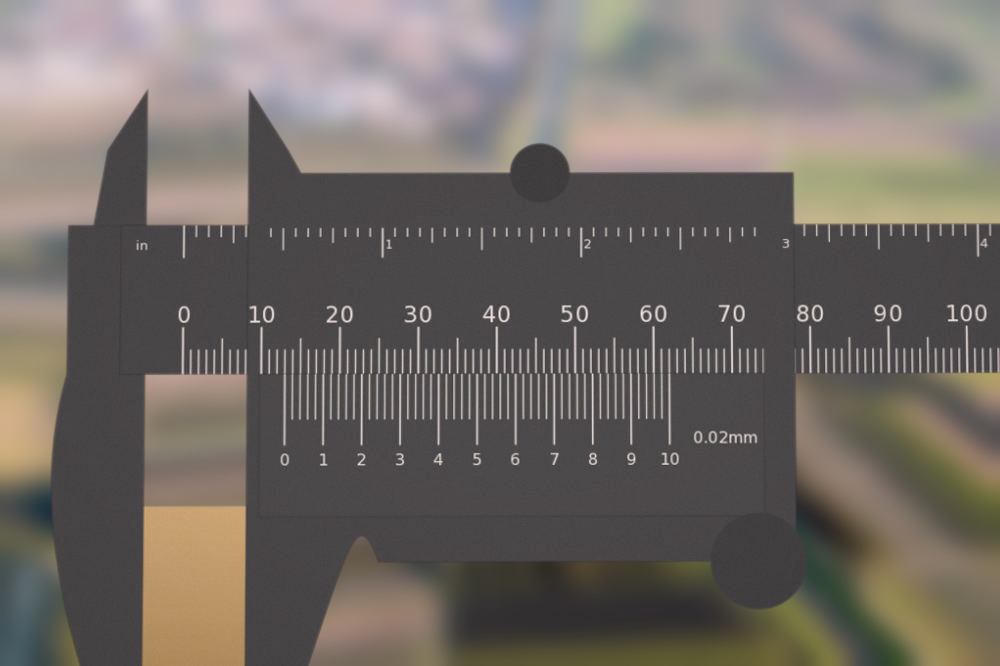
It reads 13.0; mm
